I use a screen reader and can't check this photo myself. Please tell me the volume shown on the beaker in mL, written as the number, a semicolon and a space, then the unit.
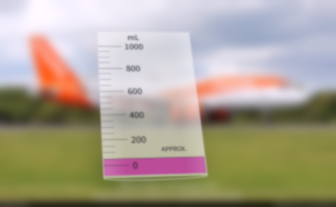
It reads 50; mL
